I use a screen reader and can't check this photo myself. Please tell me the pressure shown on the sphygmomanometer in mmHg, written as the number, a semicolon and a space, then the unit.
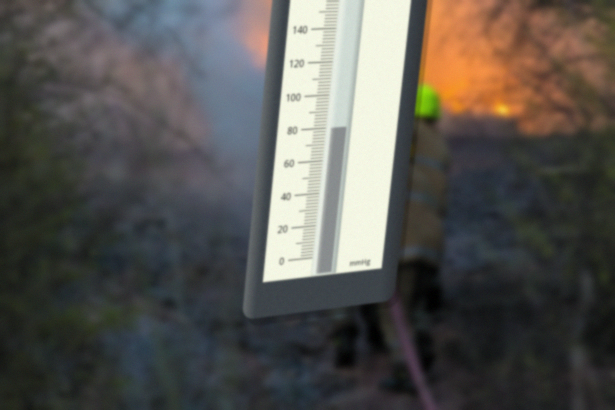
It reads 80; mmHg
